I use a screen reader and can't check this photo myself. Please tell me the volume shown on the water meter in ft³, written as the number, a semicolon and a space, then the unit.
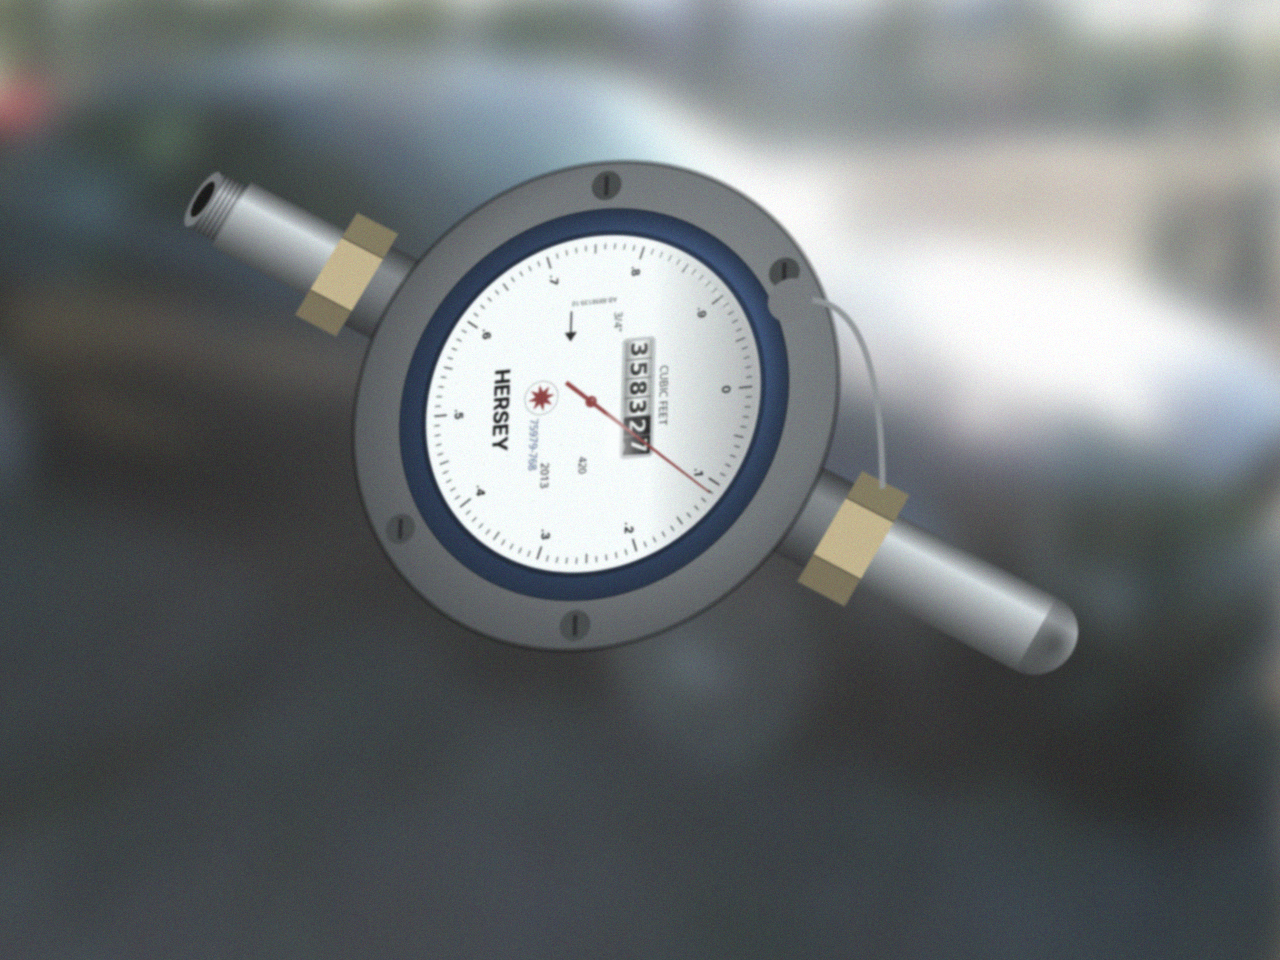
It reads 358327.11; ft³
